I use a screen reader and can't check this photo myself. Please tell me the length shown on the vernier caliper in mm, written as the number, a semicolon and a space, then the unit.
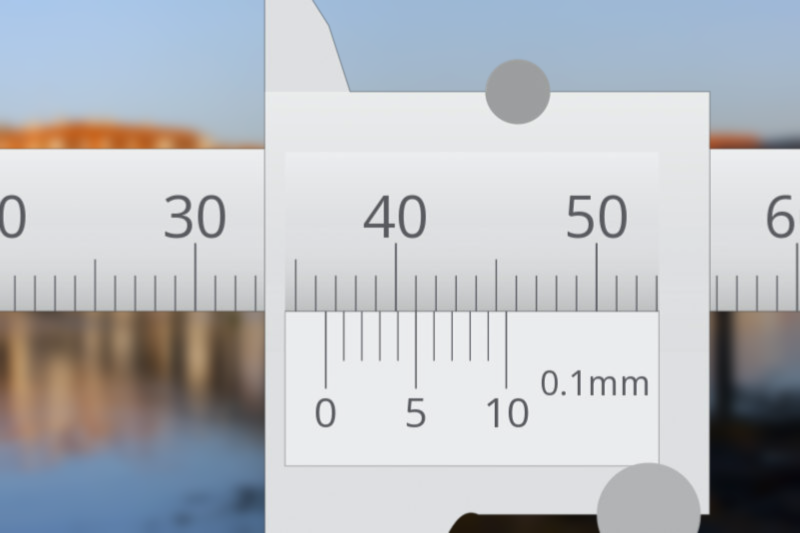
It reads 36.5; mm
